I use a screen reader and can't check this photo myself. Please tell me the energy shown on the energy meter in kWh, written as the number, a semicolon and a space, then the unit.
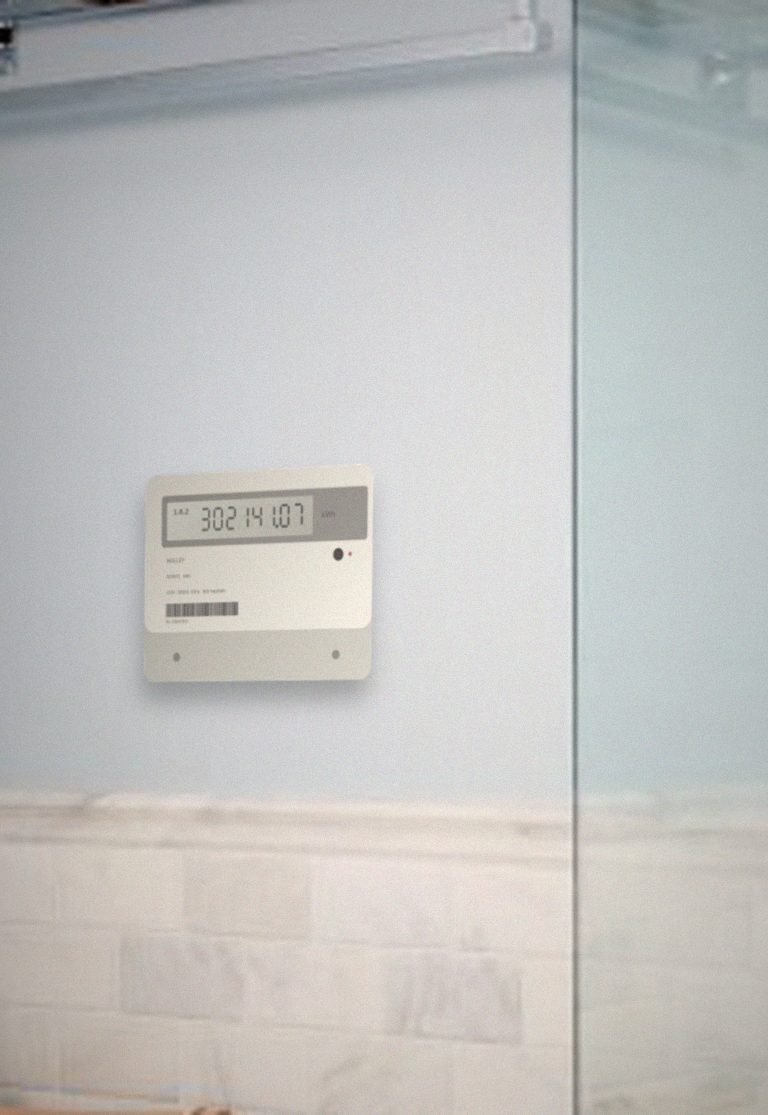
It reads 302141.07; kWh
